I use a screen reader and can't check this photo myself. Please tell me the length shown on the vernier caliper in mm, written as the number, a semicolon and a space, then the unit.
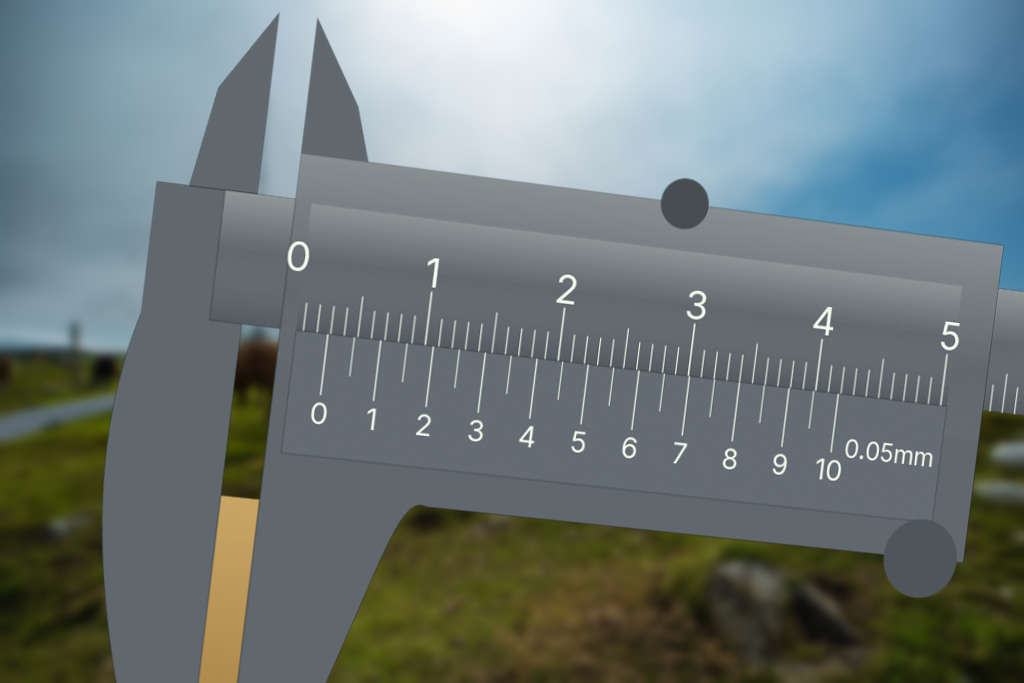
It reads 2.8; mm
